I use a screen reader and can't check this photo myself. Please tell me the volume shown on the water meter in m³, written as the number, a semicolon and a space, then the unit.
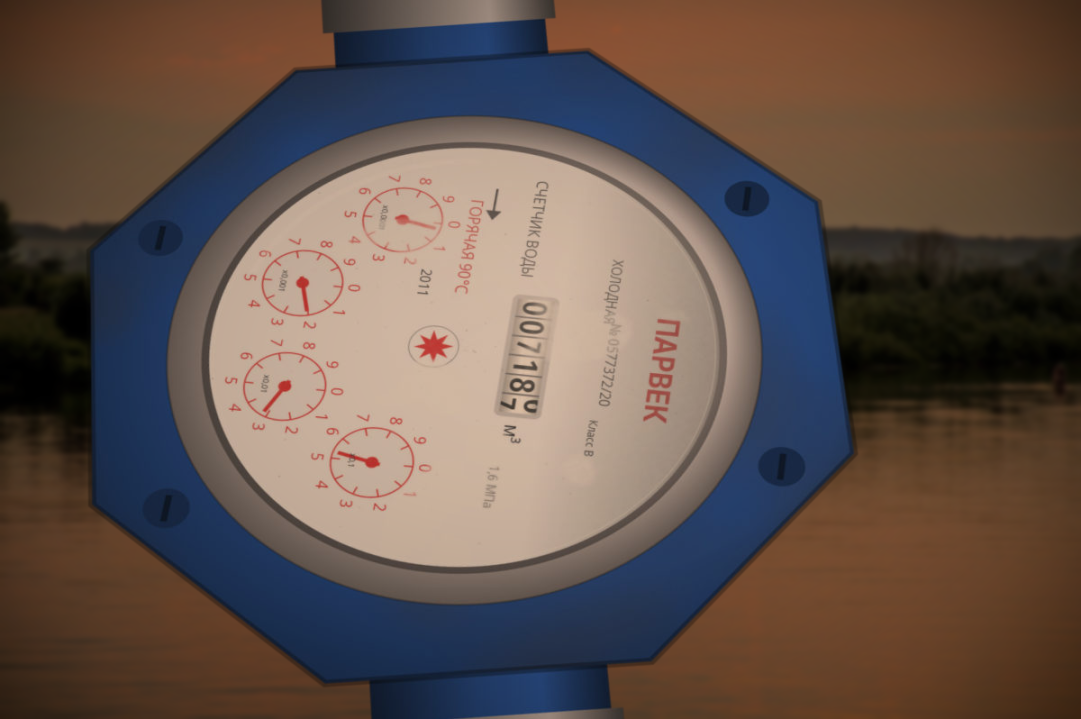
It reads 7186.5320; m³
